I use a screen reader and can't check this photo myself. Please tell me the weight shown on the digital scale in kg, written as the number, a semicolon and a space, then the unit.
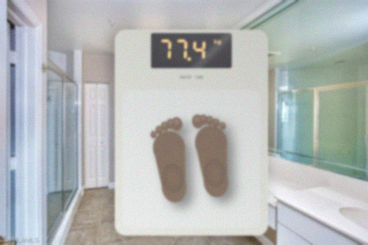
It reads 77.4; kg
